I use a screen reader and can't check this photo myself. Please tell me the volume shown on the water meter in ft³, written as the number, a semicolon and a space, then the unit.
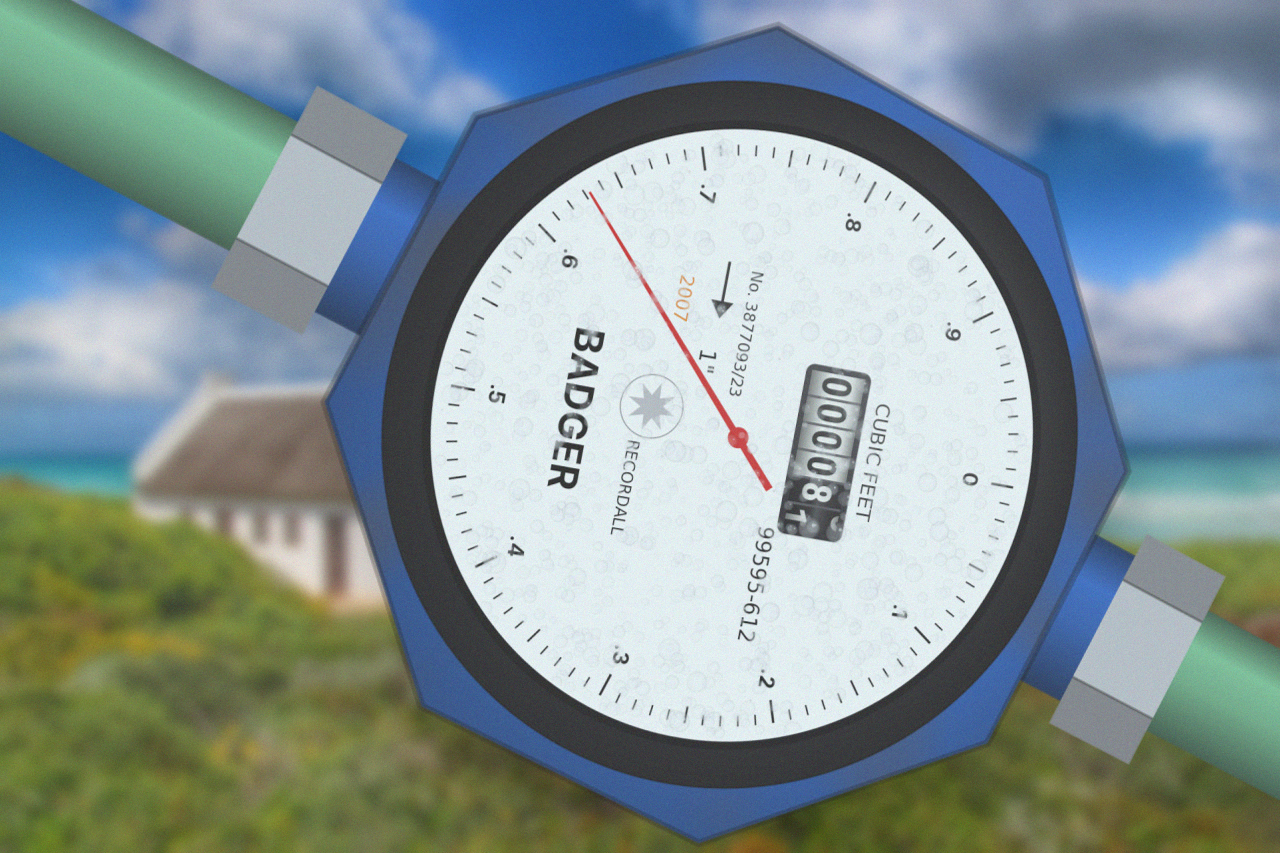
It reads 80.63; ft³
